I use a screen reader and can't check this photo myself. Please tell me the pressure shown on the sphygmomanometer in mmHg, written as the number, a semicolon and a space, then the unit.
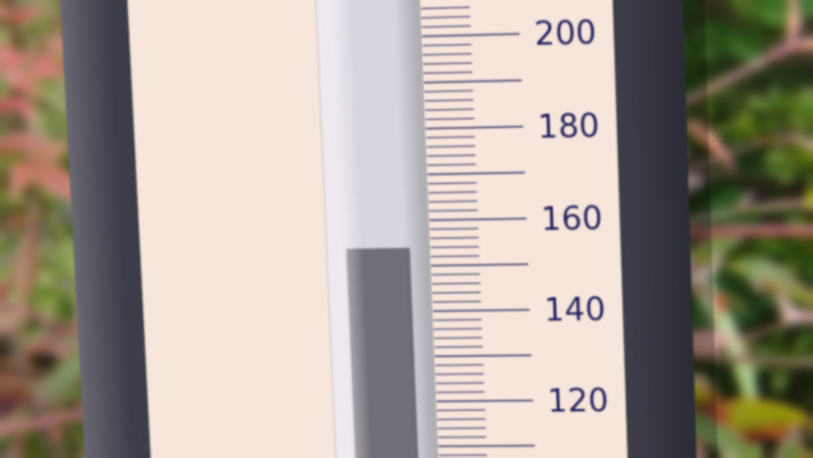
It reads 154; mmHg
